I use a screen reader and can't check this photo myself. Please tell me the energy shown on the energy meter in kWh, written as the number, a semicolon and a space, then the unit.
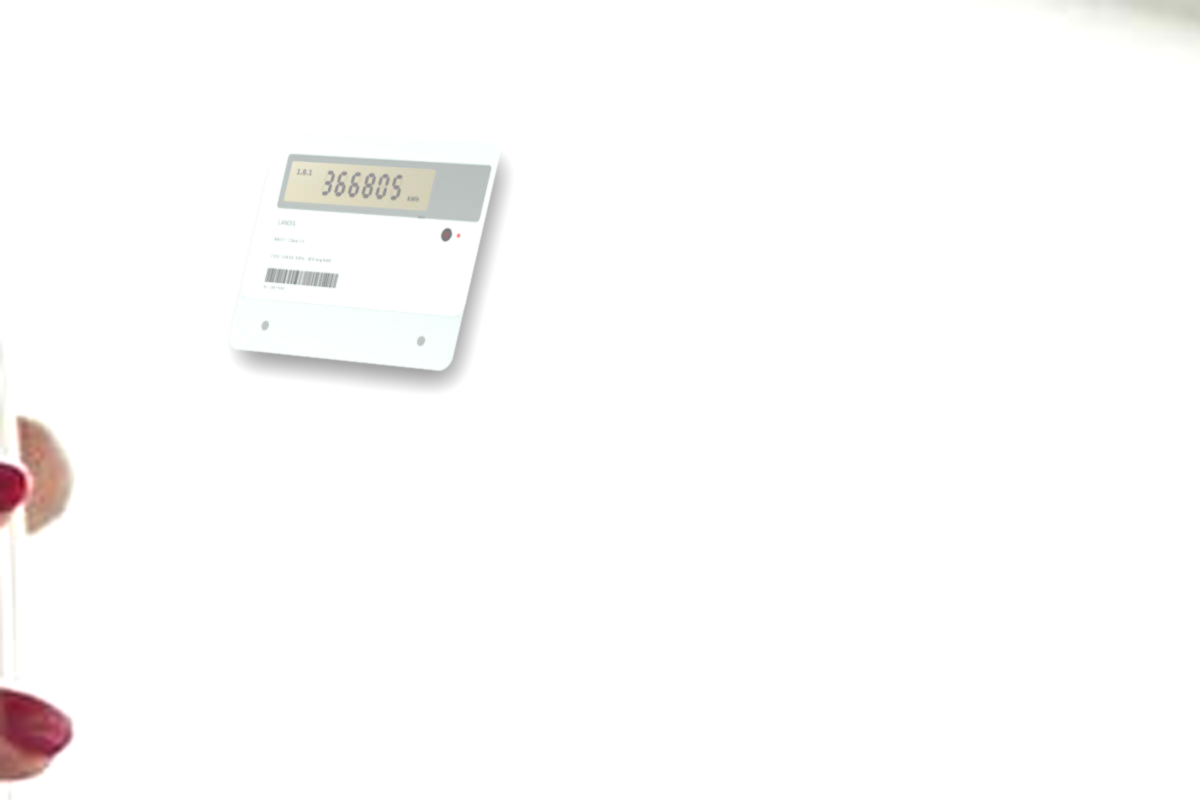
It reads 366805; kWh
